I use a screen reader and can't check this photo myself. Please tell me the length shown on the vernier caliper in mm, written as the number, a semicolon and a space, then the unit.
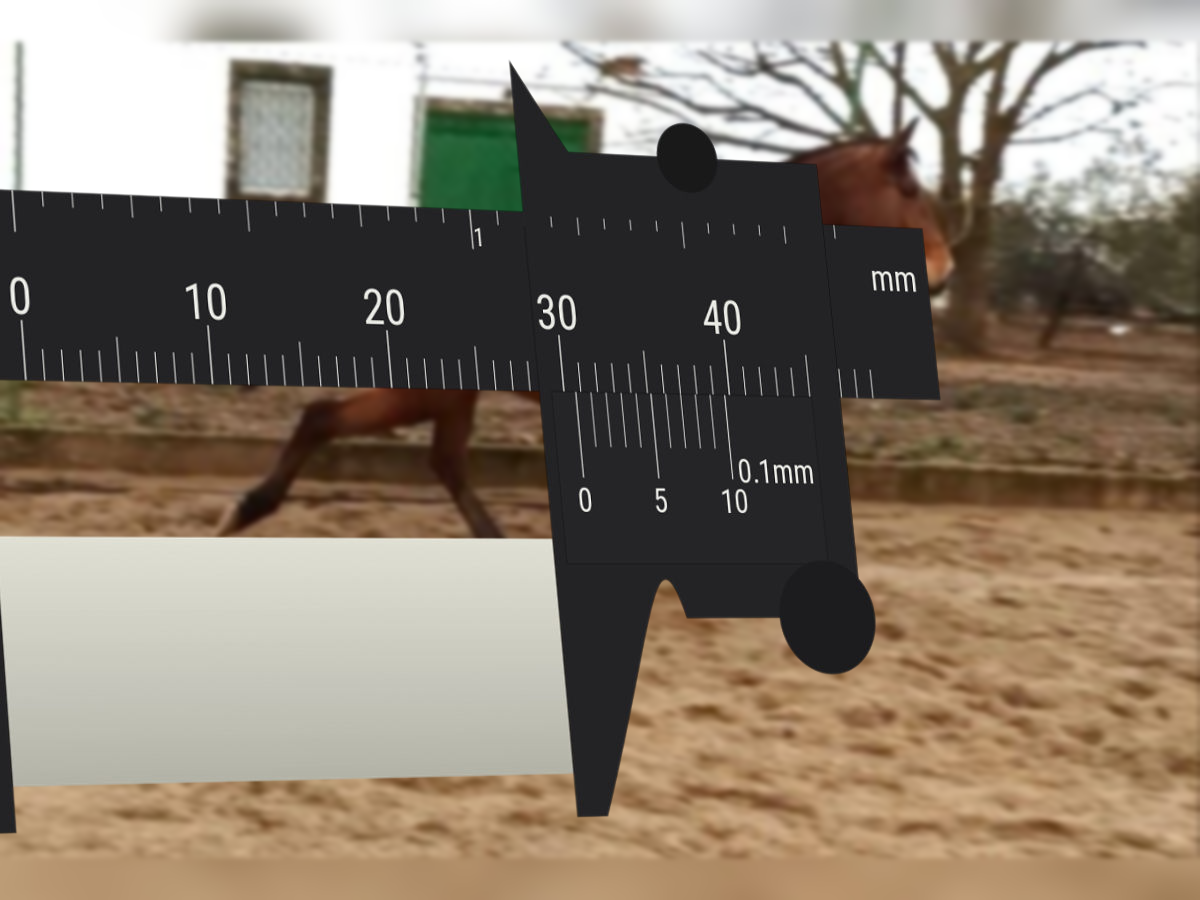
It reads 30.7; mm
